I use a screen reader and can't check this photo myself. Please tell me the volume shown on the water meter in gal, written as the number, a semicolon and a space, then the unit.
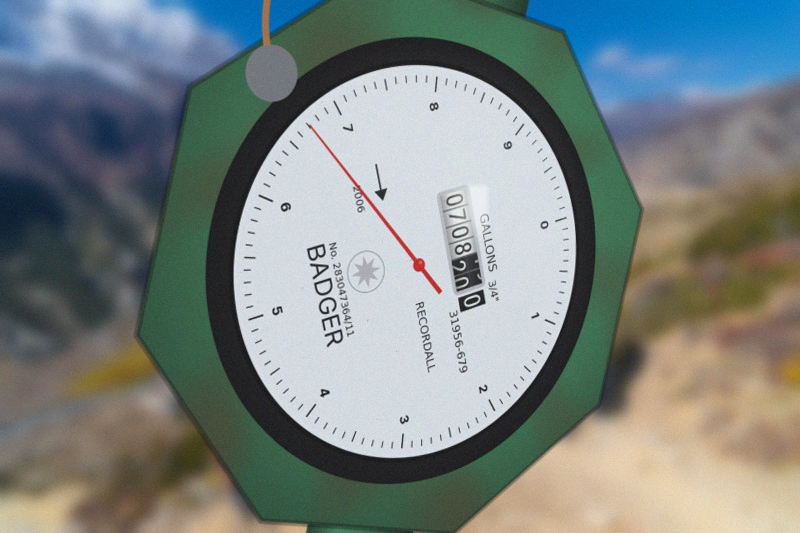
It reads 708196.7; gal
